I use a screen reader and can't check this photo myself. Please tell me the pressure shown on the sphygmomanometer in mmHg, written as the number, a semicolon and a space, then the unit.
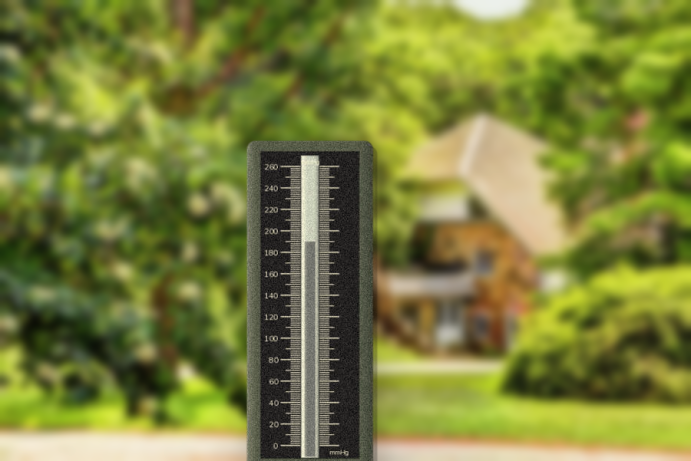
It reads 190; mmHg
